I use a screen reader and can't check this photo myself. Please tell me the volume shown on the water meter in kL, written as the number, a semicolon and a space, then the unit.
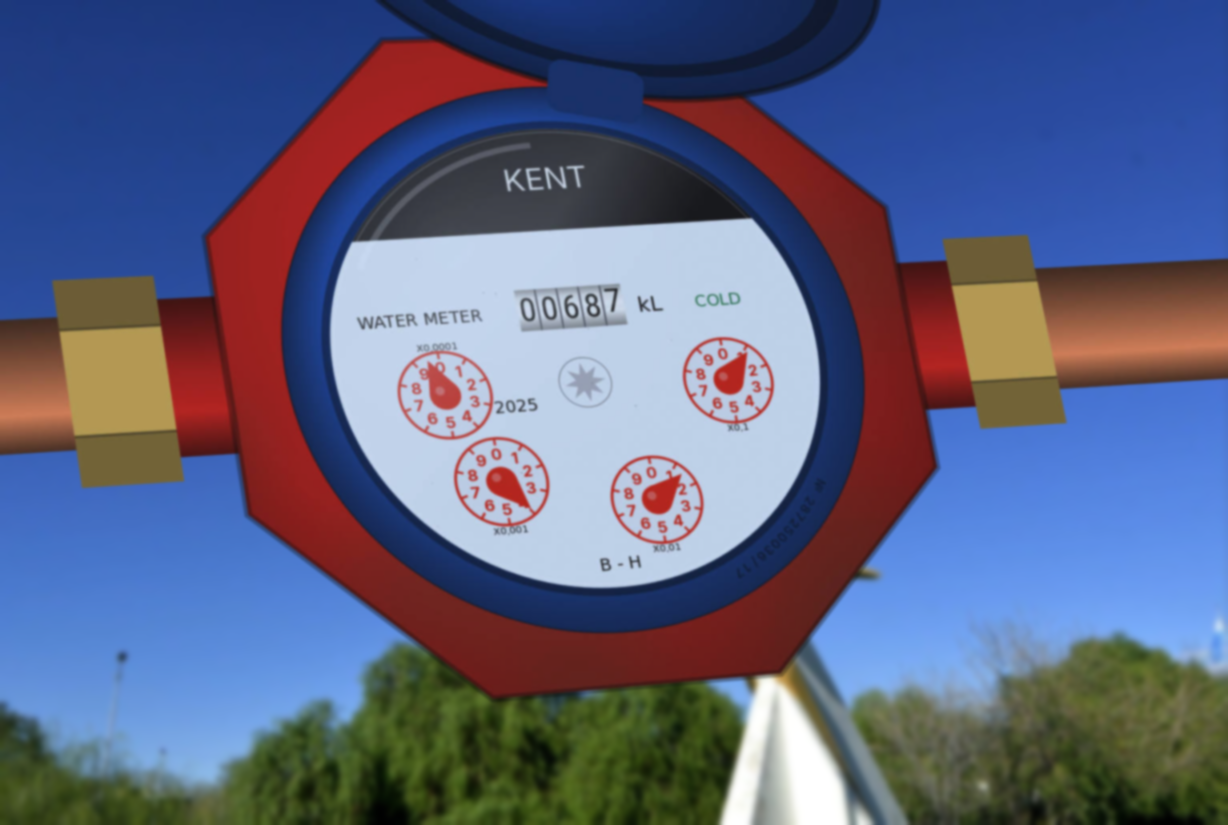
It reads 687.1139; kL
